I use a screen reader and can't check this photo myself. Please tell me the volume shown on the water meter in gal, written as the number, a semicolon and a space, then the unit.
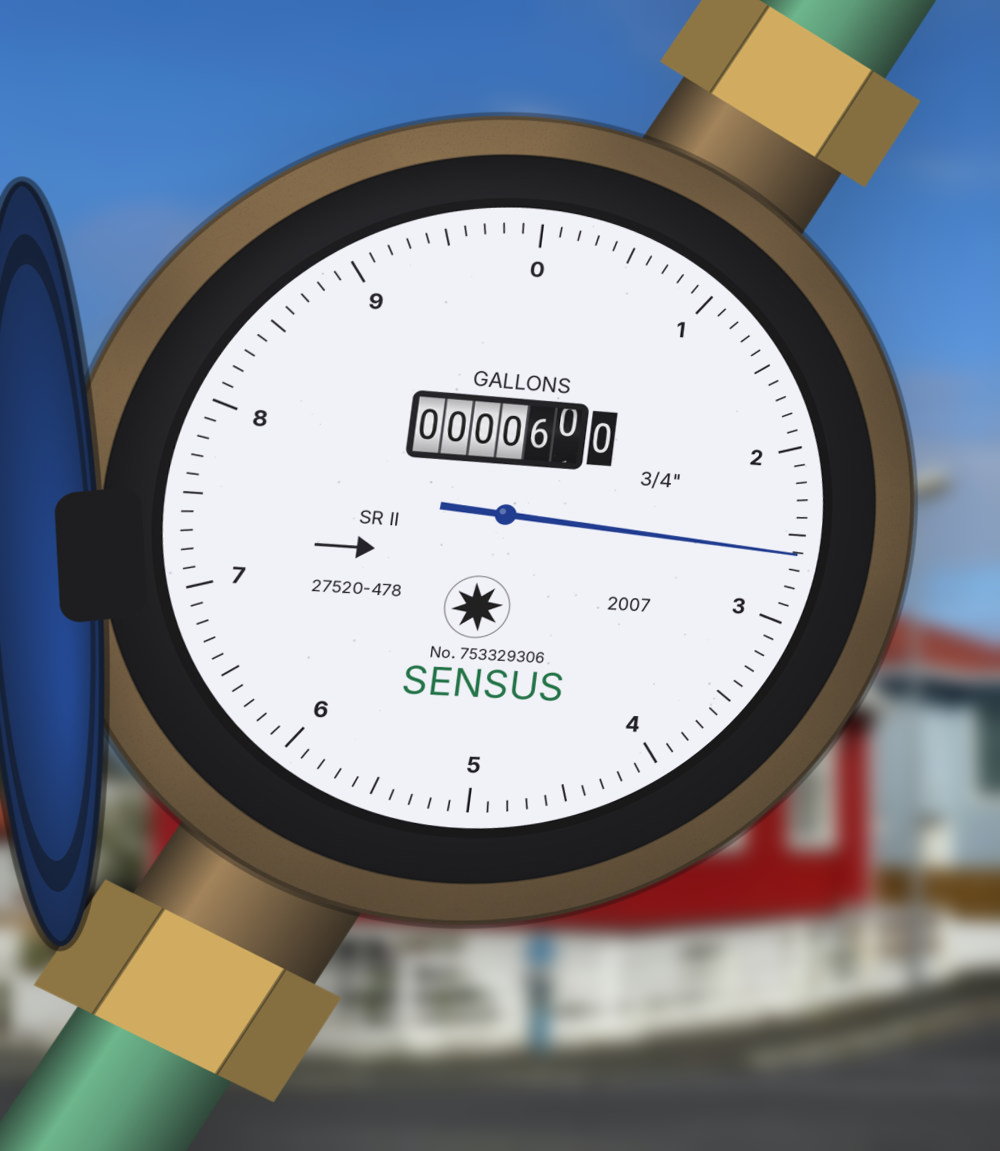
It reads 602.6; gal
